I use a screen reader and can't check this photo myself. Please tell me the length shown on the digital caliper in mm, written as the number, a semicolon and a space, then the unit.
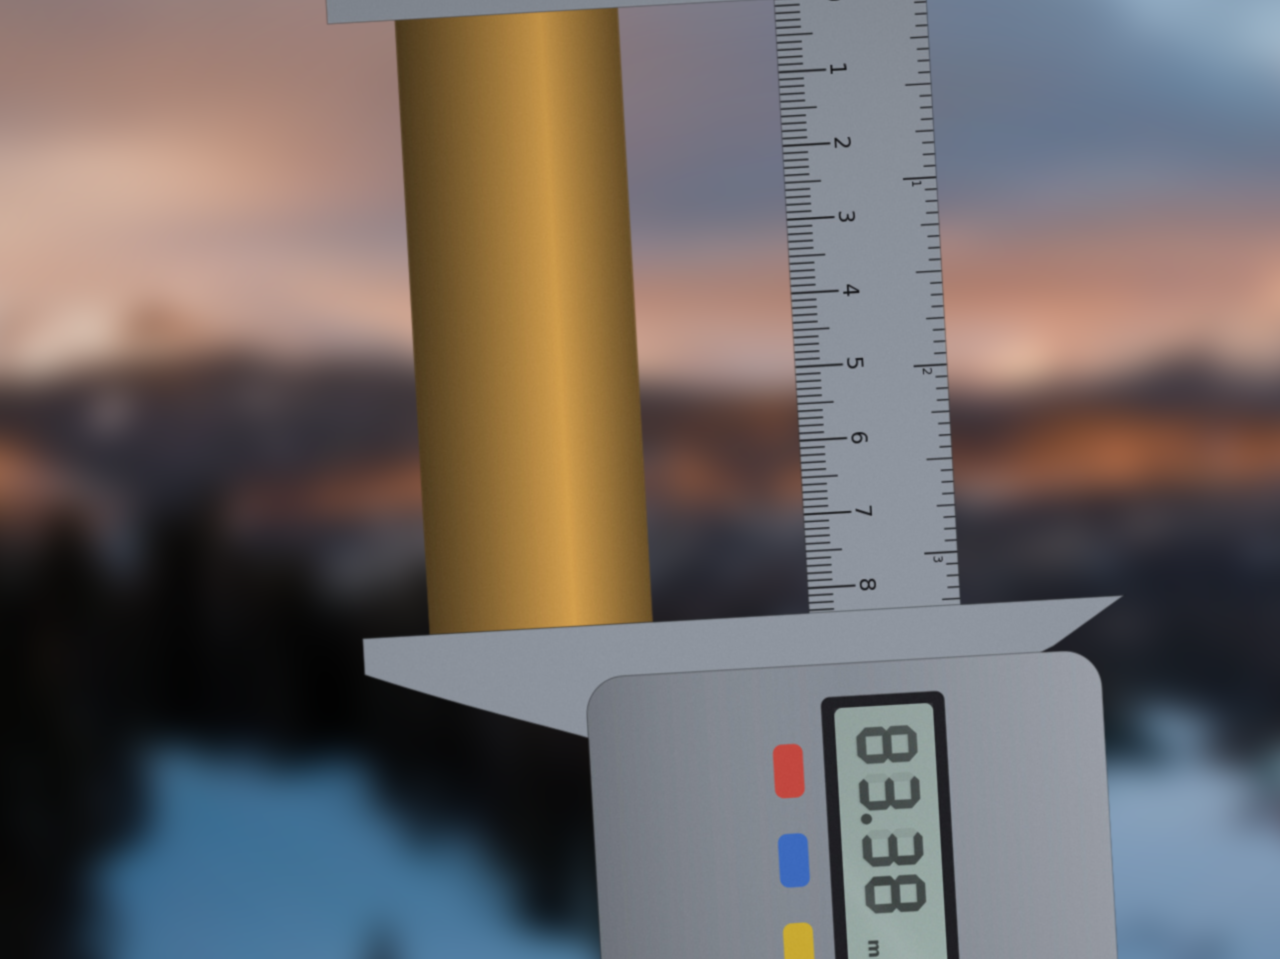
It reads 83.38; mm
